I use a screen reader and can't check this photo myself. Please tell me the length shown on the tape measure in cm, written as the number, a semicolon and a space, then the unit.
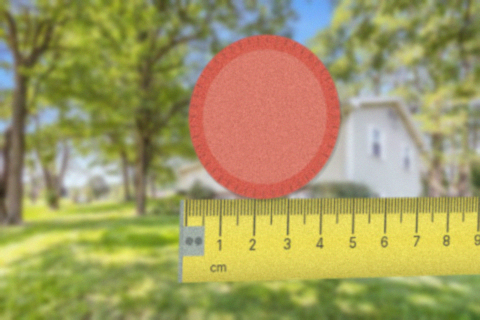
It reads 4.5; cm
